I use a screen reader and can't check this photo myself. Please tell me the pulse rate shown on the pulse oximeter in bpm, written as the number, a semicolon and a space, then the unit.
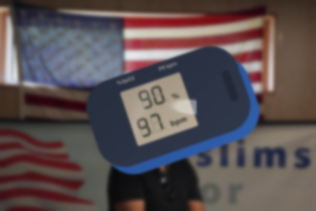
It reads 97; bpm
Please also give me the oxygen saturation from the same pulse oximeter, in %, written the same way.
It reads 90; %
